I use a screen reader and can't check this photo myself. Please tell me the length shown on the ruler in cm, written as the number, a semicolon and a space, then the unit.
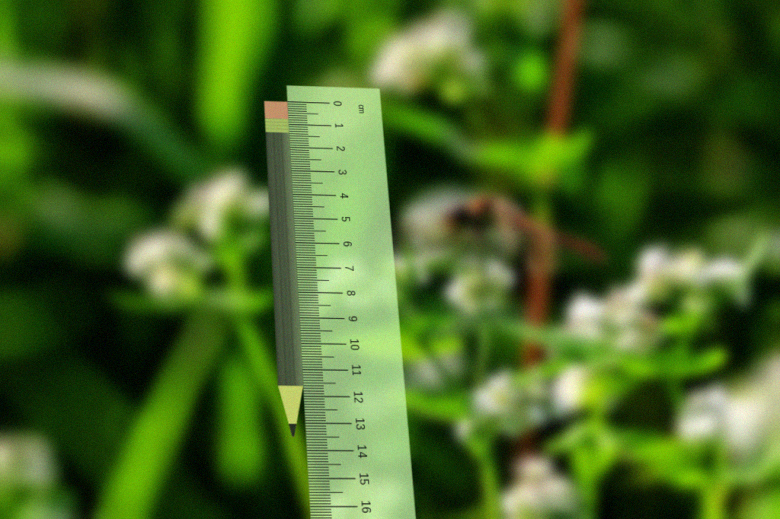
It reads 13.5; cm
